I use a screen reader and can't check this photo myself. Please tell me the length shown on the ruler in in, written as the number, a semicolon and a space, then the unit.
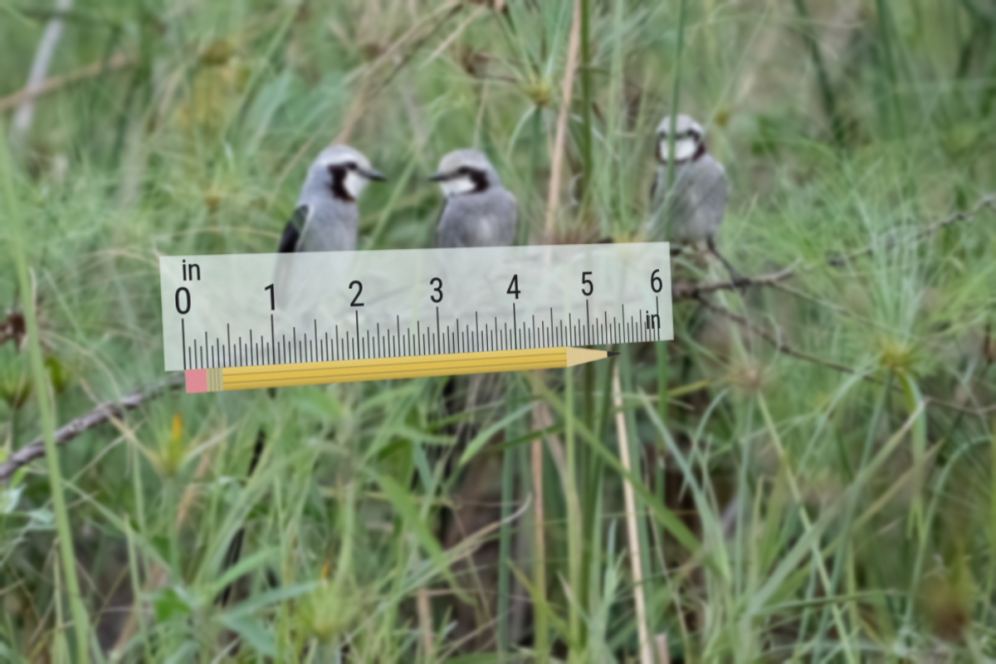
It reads 5.4375; in
